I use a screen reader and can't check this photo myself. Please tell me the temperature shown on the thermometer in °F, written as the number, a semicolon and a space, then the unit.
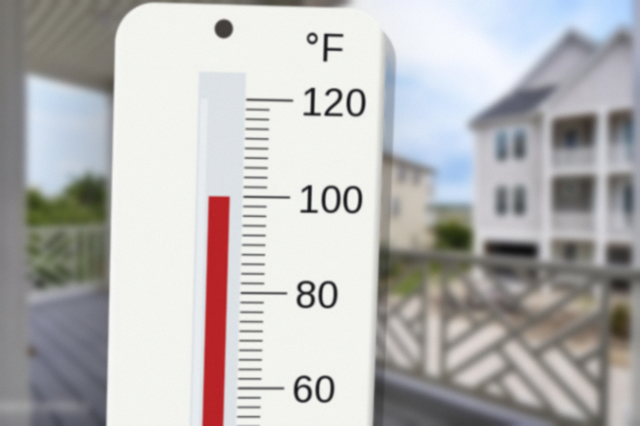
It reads 100; °F
